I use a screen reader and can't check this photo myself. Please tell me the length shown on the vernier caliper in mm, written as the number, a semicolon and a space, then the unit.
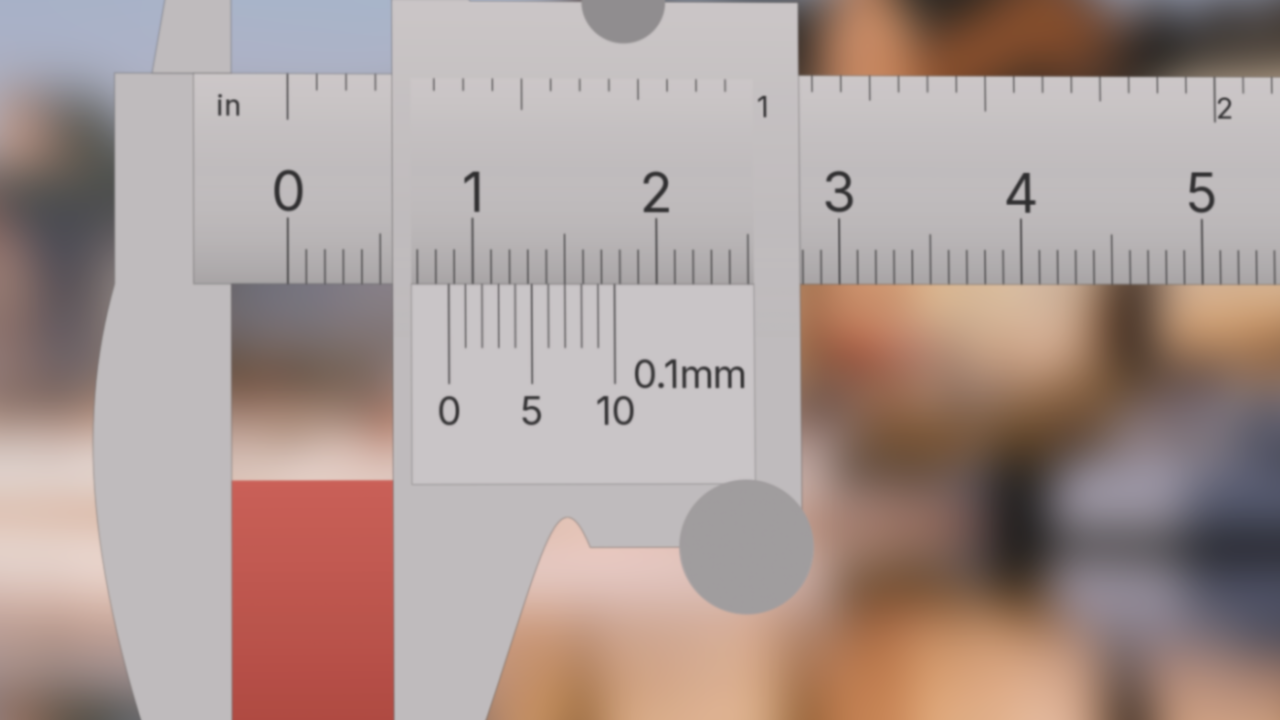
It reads 8.7; mm
